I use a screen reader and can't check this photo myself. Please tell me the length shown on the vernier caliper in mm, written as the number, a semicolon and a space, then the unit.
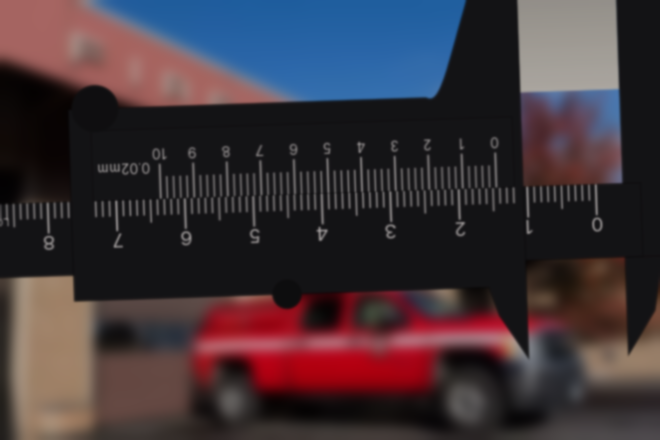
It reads 14.5; mm
